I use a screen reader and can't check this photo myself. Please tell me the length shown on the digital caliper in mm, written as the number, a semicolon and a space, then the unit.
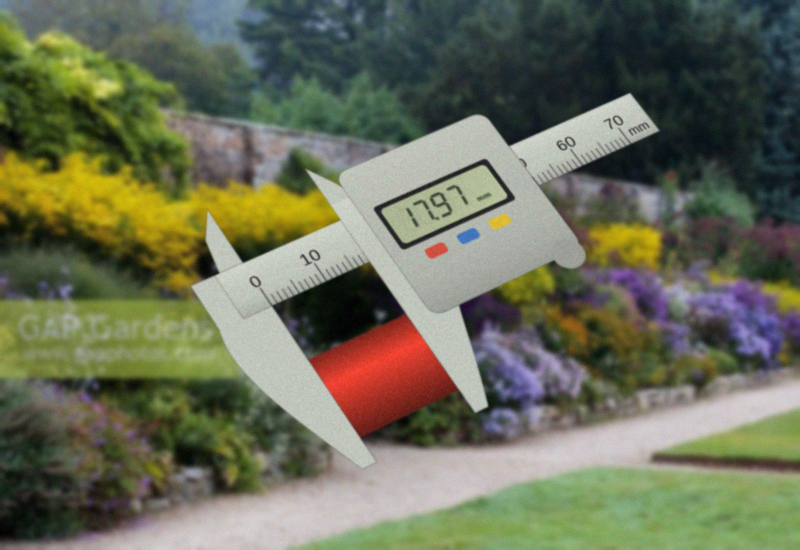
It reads 17.97; mm
